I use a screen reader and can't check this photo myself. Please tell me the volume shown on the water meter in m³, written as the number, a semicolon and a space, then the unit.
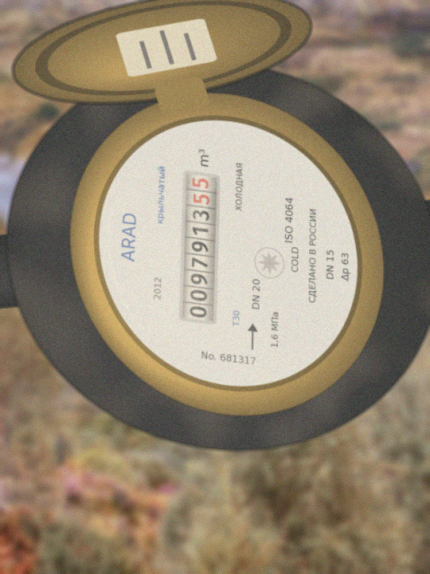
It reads 97913.55; m³
